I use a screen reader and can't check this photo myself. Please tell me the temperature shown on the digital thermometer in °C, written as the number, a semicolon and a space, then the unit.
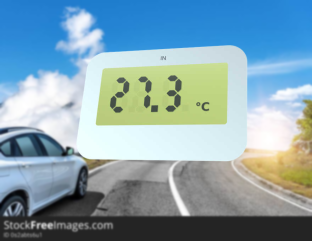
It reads 27.3; °C
